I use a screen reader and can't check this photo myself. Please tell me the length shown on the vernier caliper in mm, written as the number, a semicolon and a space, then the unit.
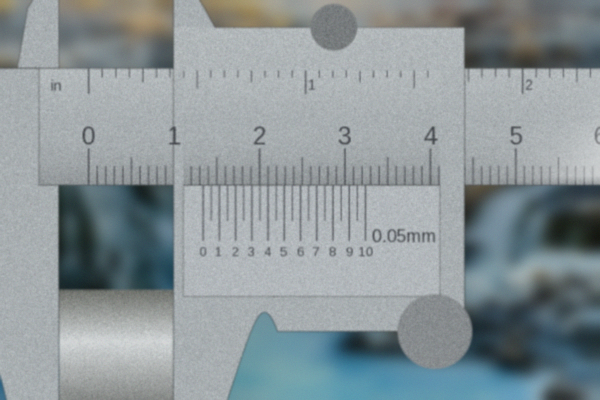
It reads 13.4; mm
